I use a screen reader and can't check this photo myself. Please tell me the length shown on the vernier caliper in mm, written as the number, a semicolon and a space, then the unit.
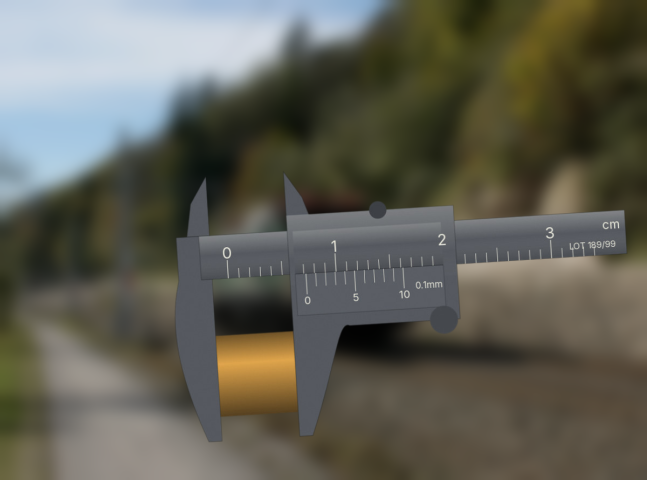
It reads 7.2; mm
